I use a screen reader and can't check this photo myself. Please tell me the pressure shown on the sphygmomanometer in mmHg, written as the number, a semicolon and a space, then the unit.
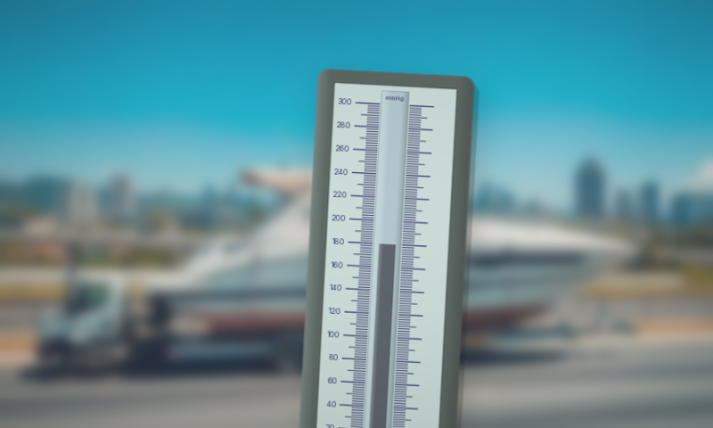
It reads 180; mmHg
